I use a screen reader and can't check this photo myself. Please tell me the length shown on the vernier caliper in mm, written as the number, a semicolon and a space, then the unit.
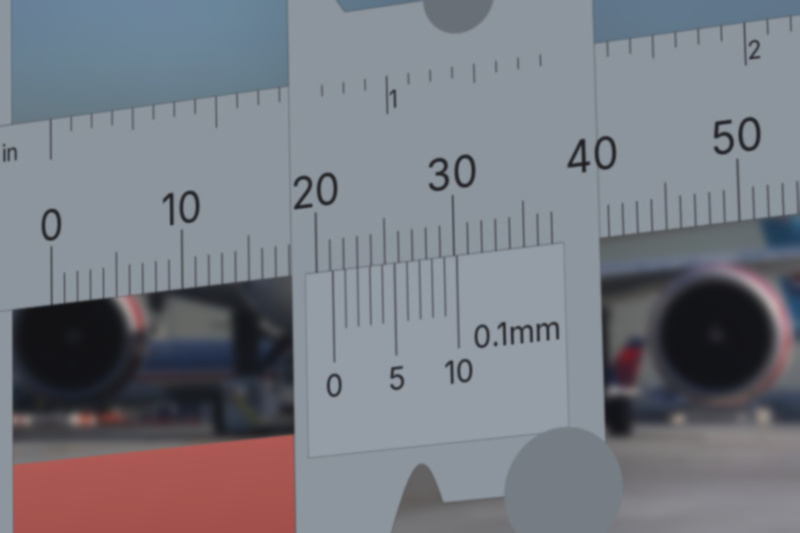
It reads 21.2; mm
